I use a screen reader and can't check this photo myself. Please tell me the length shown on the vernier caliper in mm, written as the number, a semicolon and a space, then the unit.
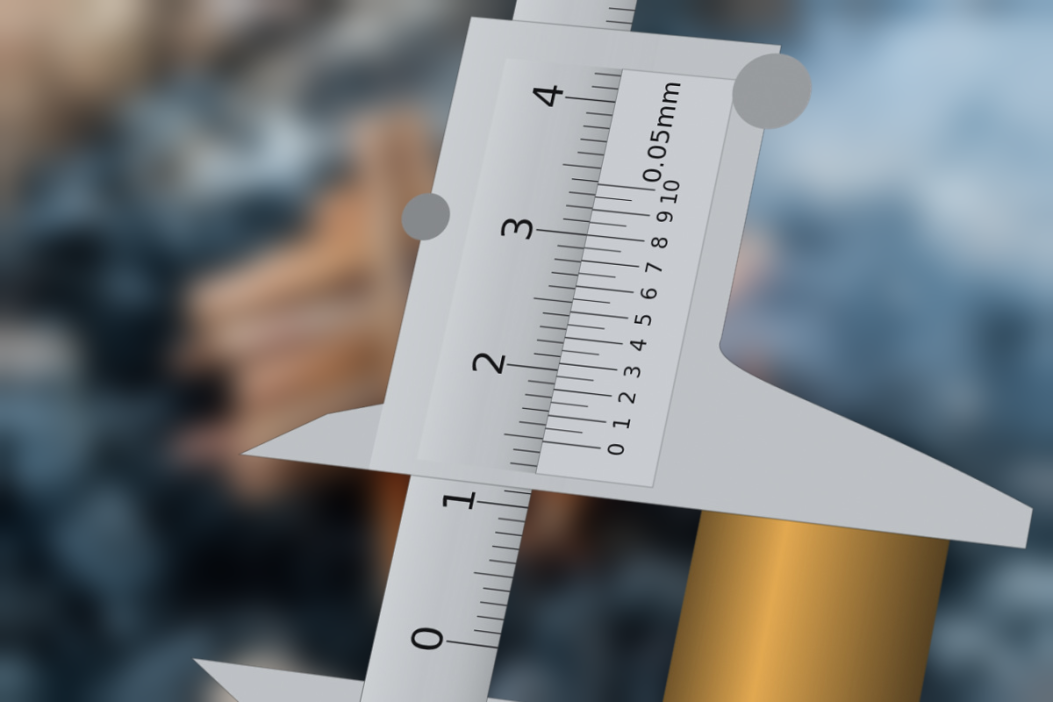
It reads 14.8; mm
